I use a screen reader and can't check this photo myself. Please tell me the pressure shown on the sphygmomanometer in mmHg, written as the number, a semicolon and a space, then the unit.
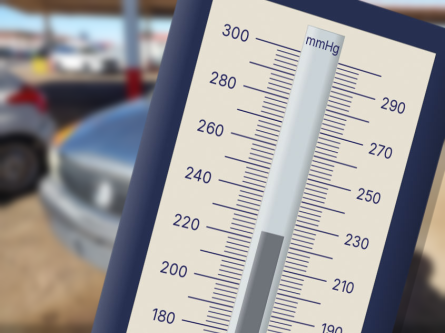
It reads 224; mmHg
